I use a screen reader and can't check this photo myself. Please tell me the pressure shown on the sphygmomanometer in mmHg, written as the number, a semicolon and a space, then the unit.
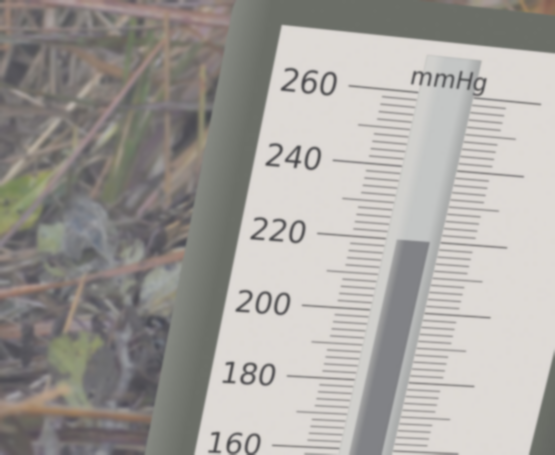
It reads 220; mmHg
